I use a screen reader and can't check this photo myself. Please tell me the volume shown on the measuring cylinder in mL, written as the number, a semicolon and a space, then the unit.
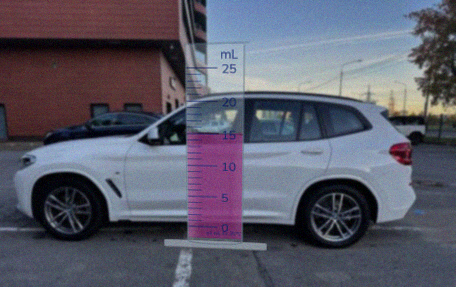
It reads 15; mL
